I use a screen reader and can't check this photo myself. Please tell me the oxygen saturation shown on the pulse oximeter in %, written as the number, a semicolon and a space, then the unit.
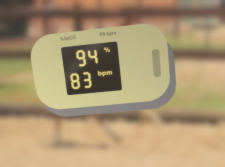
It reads 94; %
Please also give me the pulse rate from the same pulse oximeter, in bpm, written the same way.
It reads 83; bpm
